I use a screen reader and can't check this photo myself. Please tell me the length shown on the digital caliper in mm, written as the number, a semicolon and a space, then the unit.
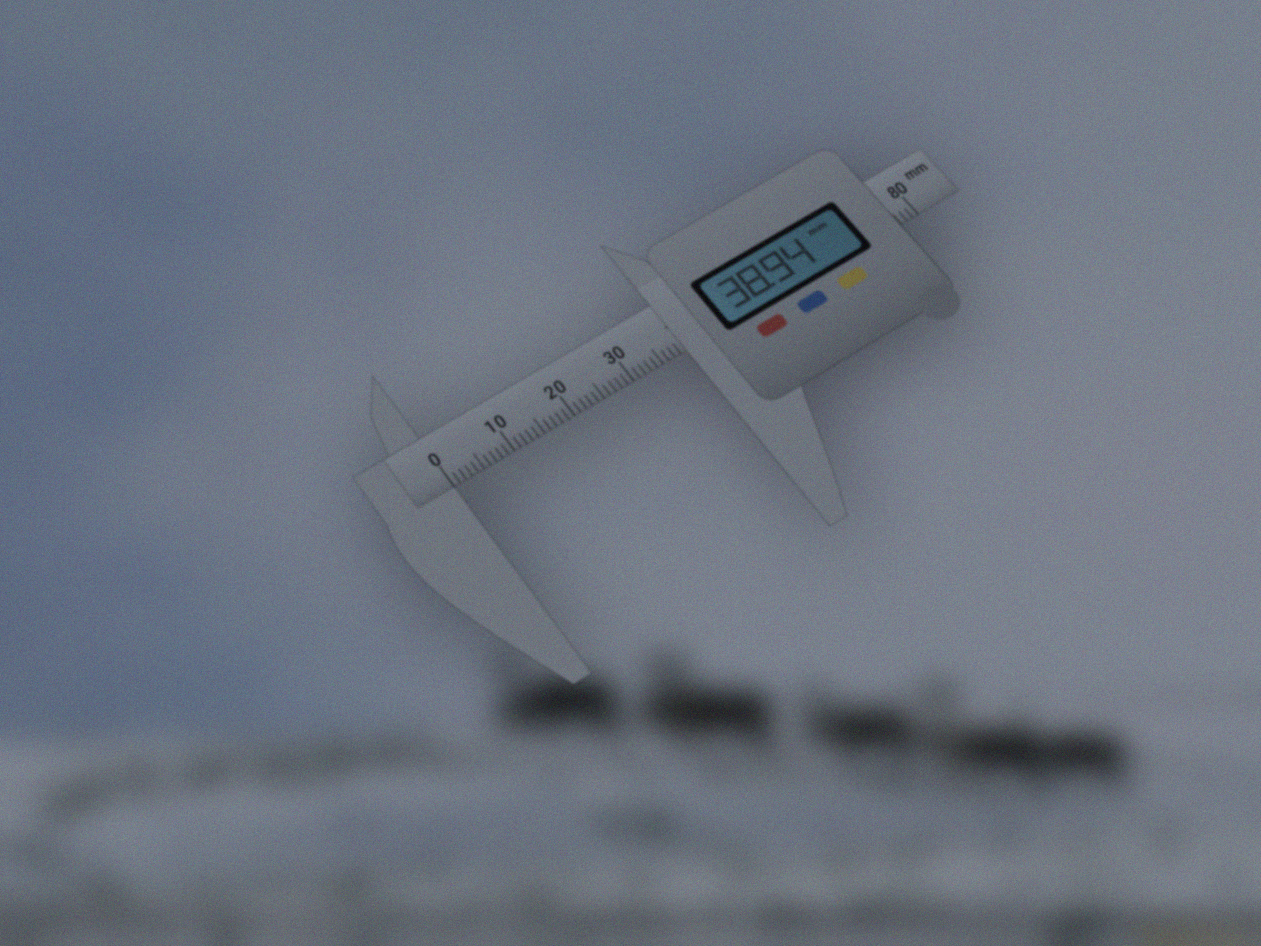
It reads 38.94; mm
